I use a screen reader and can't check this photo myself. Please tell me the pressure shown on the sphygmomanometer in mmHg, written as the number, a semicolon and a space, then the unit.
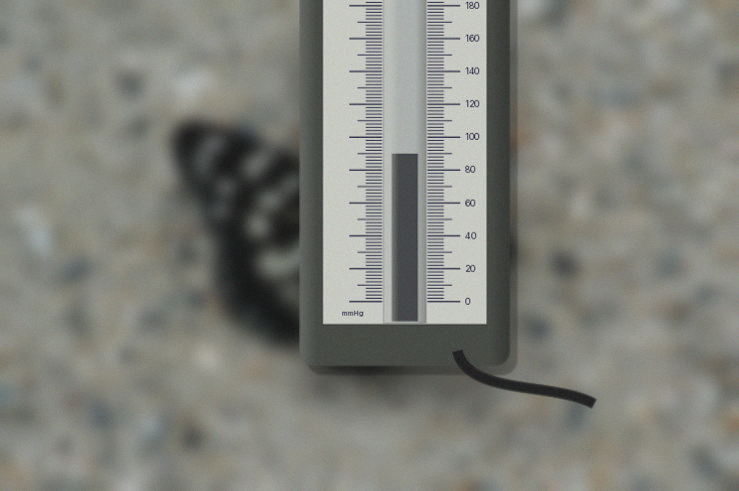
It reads 90; mmHg
